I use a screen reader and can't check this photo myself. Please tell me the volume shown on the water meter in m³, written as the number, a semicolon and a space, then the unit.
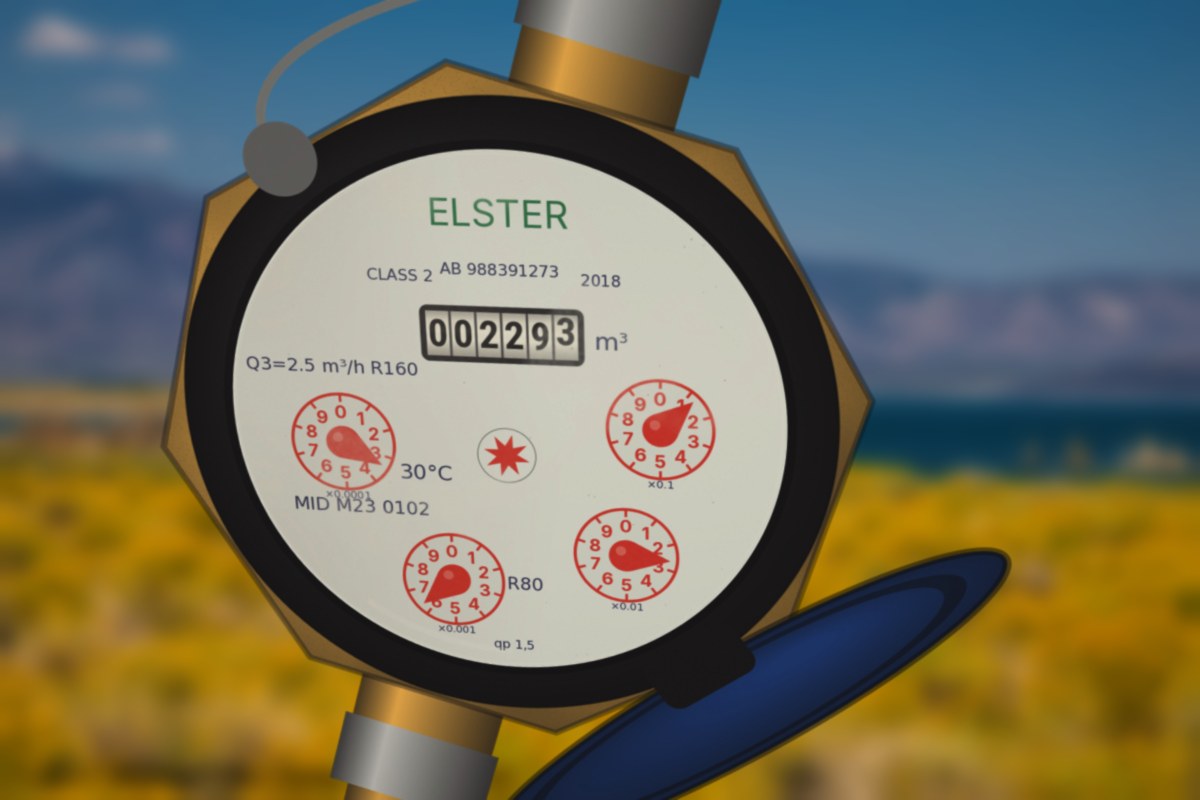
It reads 2293.1263; m³
